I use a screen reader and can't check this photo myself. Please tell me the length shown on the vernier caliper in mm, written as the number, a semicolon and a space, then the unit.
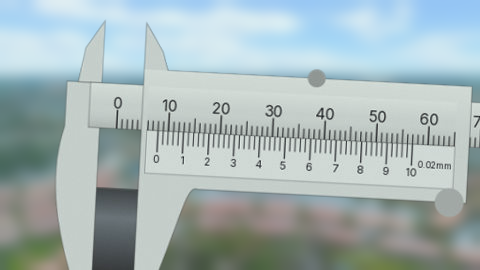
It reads 8.0; mm
